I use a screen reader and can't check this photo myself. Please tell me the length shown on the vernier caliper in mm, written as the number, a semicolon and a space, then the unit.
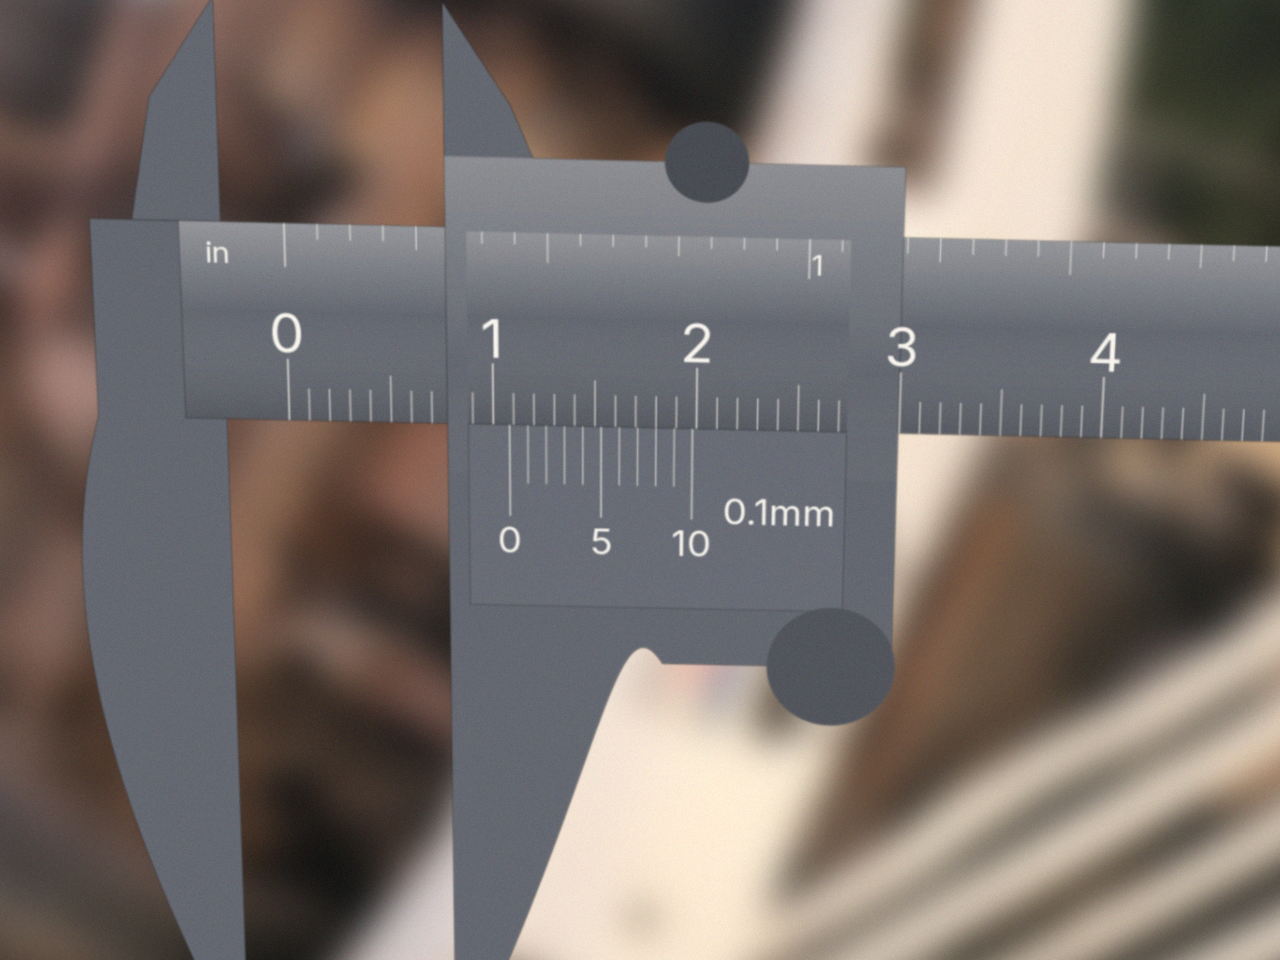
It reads 10.8; mm
